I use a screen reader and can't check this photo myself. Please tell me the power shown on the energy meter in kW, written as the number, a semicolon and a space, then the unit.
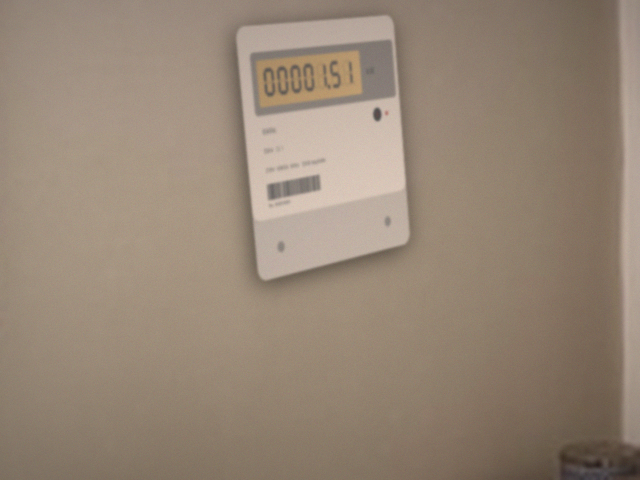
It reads 1.51; kW
